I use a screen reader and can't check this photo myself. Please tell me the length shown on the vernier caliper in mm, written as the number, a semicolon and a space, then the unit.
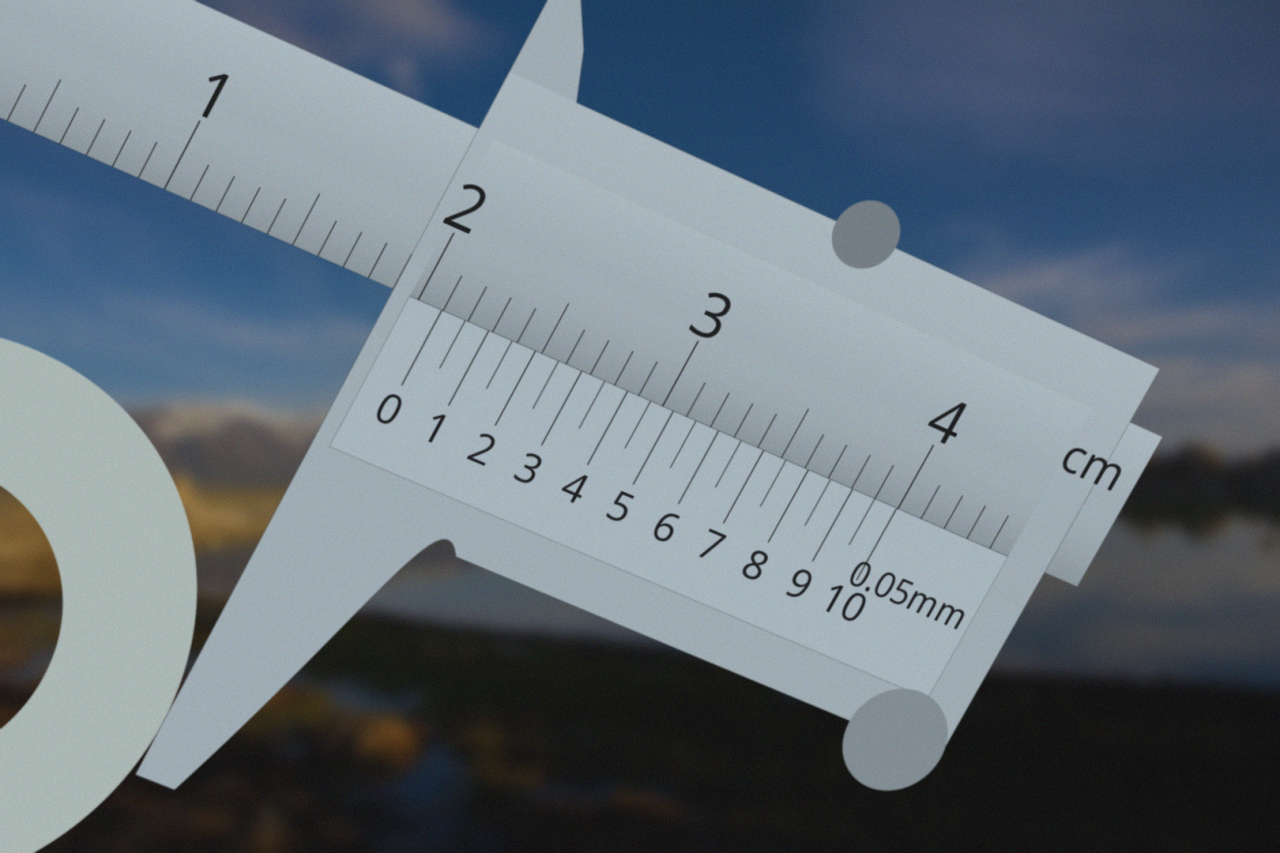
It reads 20.95; mm
